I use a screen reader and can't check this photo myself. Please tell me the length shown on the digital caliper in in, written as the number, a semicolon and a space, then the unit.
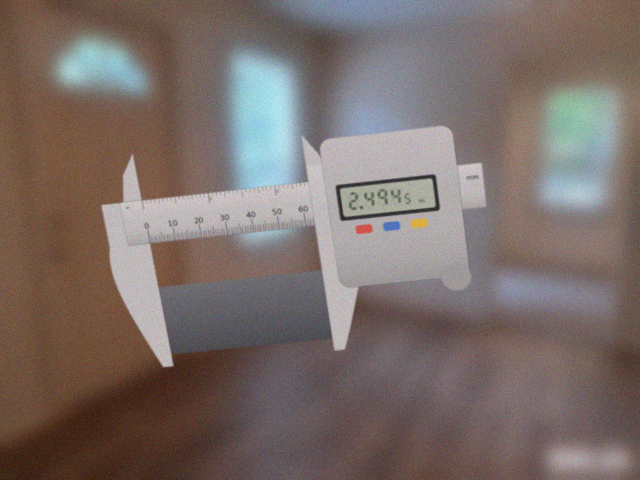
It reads 2.4945; in
